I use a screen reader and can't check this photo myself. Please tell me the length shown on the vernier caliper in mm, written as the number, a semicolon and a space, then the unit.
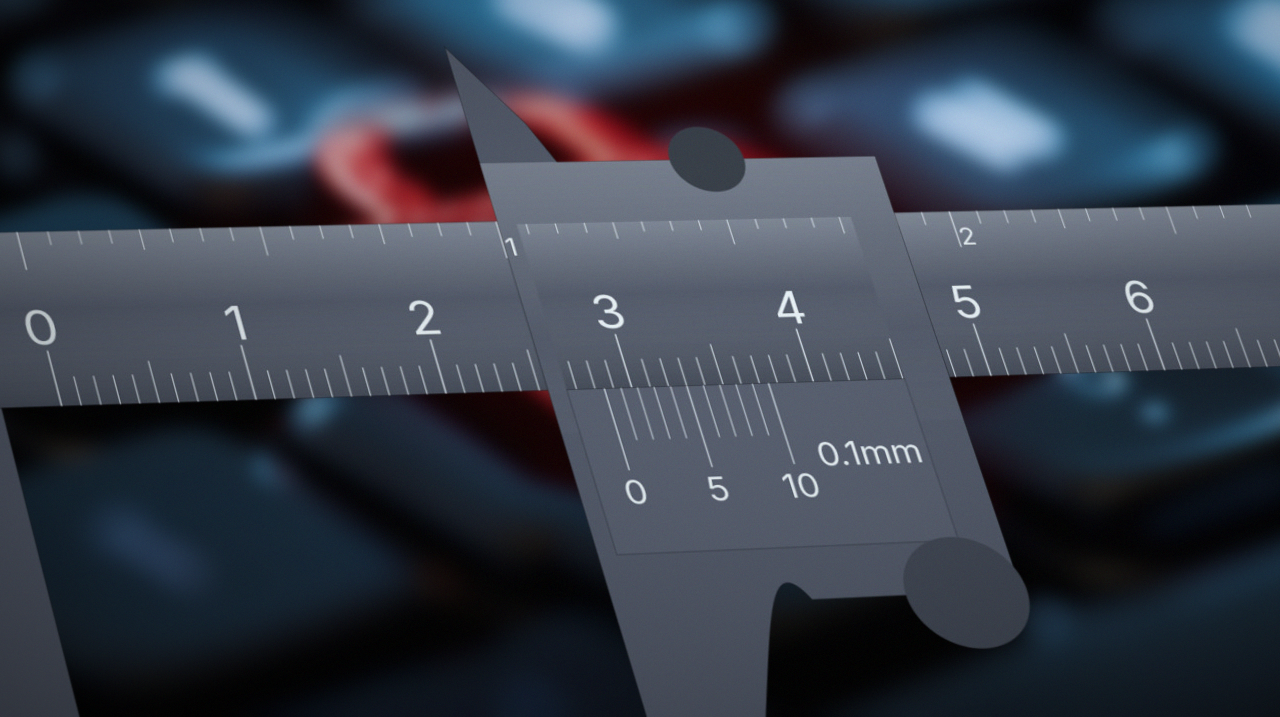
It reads 28.5; mm
